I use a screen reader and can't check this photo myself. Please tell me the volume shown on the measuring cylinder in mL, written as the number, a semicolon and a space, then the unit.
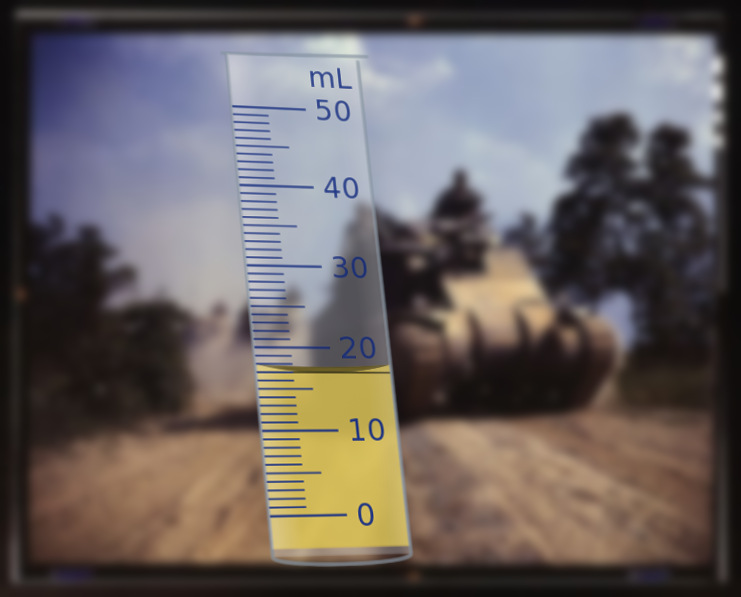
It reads 17; mL
